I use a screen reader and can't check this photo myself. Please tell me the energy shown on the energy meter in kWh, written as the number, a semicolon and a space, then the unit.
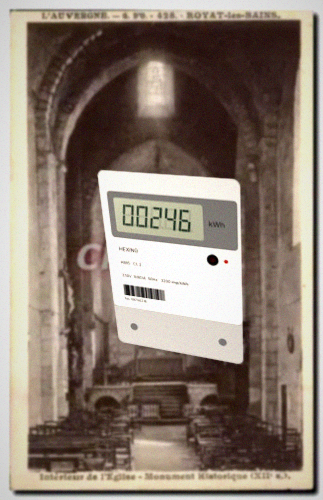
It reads 246; kWh
